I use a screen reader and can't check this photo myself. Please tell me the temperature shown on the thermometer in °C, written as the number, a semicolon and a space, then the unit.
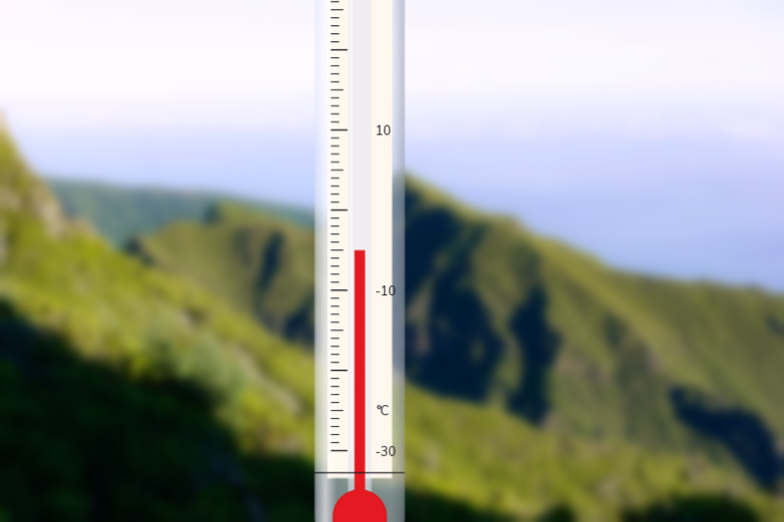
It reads -5; °C
